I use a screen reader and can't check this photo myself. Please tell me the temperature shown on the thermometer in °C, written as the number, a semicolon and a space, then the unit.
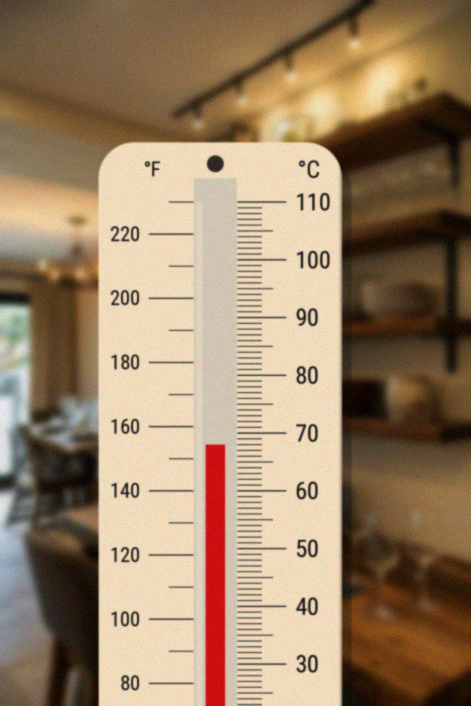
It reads 68; °C
